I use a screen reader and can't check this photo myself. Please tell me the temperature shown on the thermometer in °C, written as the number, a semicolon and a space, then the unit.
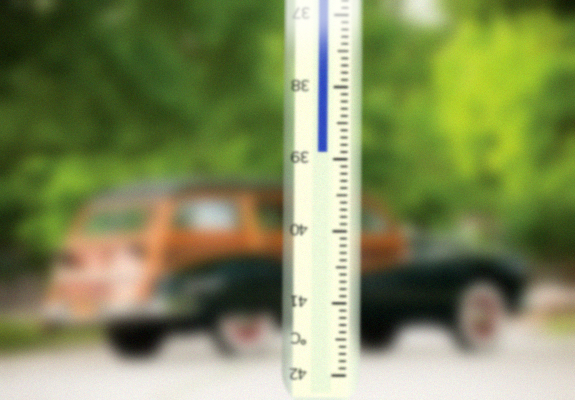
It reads 38.9; °C
